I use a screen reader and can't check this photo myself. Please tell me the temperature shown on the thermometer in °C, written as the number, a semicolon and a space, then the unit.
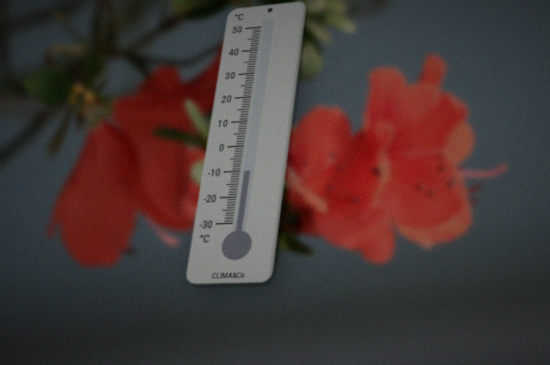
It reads -10; °C
